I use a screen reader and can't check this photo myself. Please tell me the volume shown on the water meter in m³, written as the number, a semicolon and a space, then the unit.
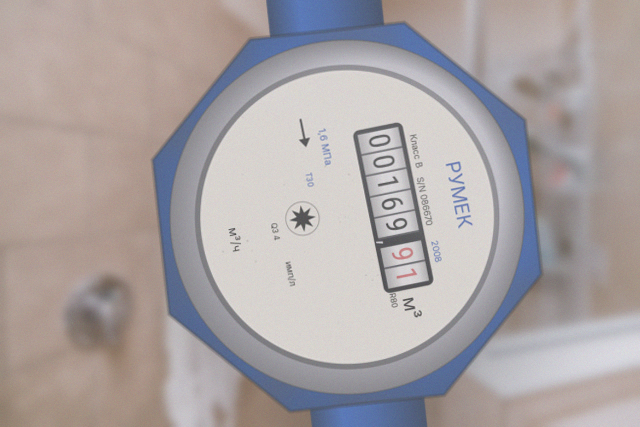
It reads 169.91; m³
